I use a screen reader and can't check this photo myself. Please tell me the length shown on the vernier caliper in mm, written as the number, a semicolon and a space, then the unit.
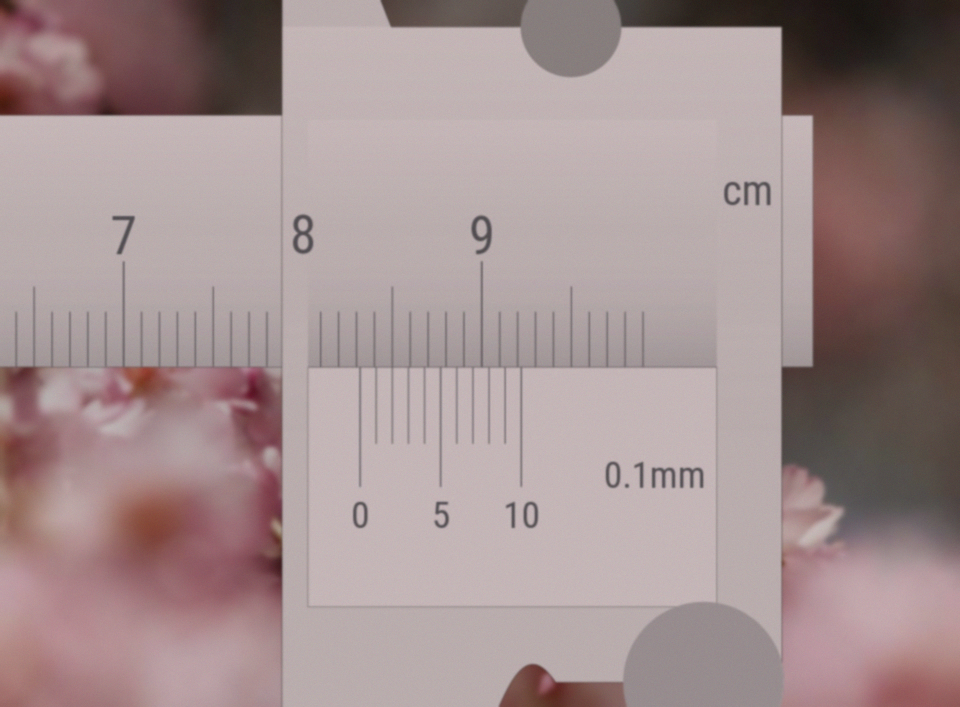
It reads 83.2; mm
